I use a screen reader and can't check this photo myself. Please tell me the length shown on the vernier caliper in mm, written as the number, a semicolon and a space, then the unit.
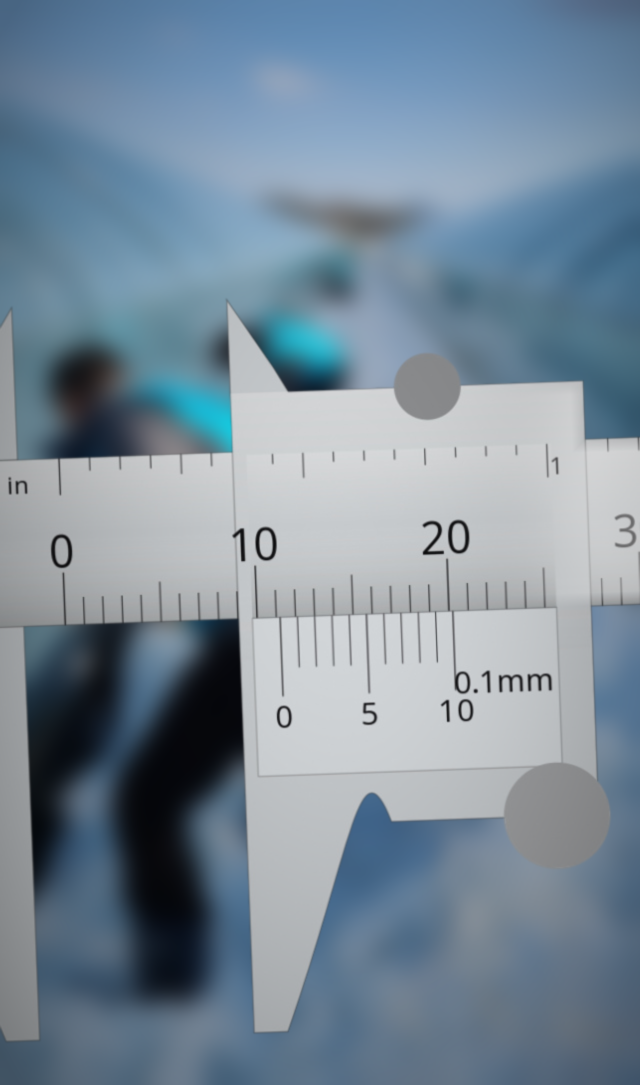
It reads 11.2; mm
